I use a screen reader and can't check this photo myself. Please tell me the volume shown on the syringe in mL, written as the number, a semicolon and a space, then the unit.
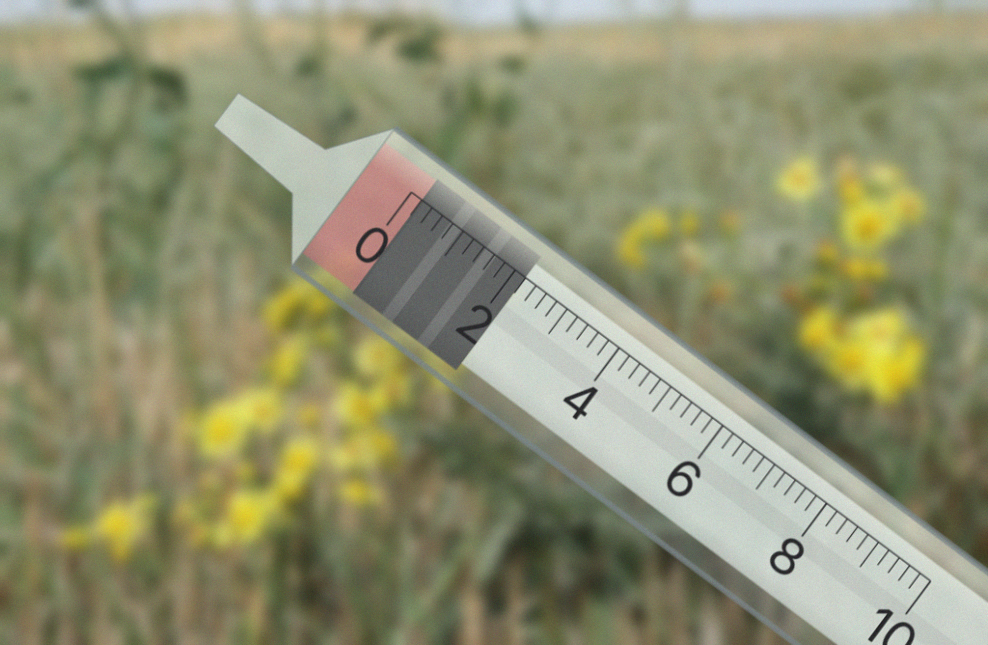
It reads 0.2; mL
